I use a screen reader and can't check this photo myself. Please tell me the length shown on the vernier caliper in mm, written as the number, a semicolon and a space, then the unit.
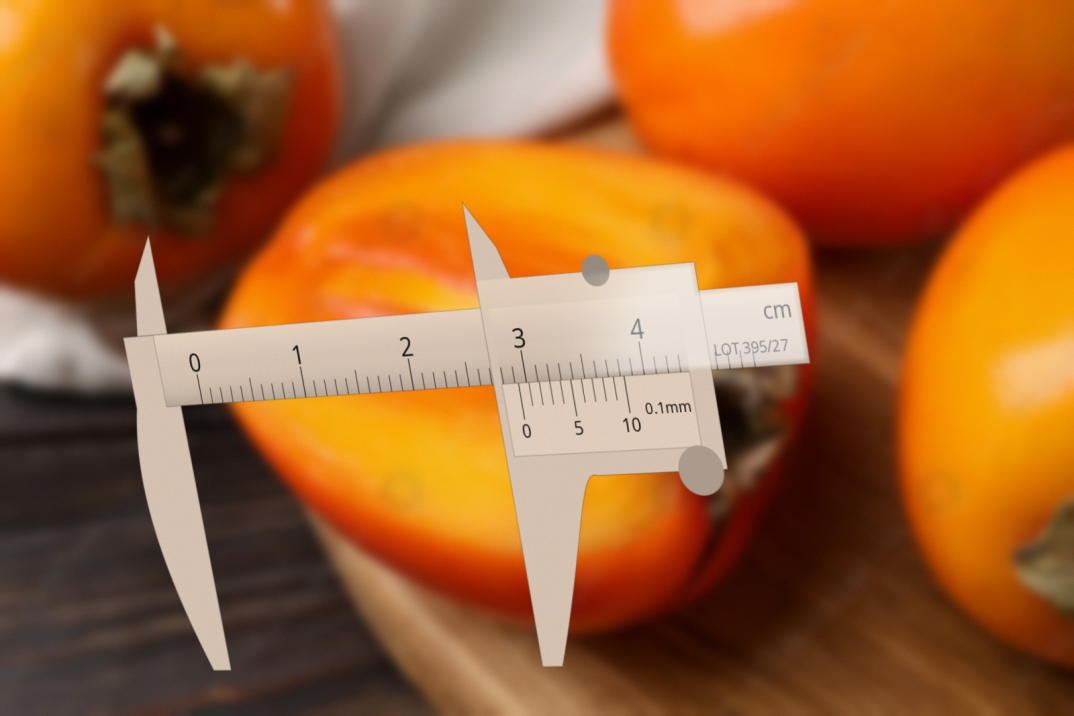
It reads 29.3; mm
